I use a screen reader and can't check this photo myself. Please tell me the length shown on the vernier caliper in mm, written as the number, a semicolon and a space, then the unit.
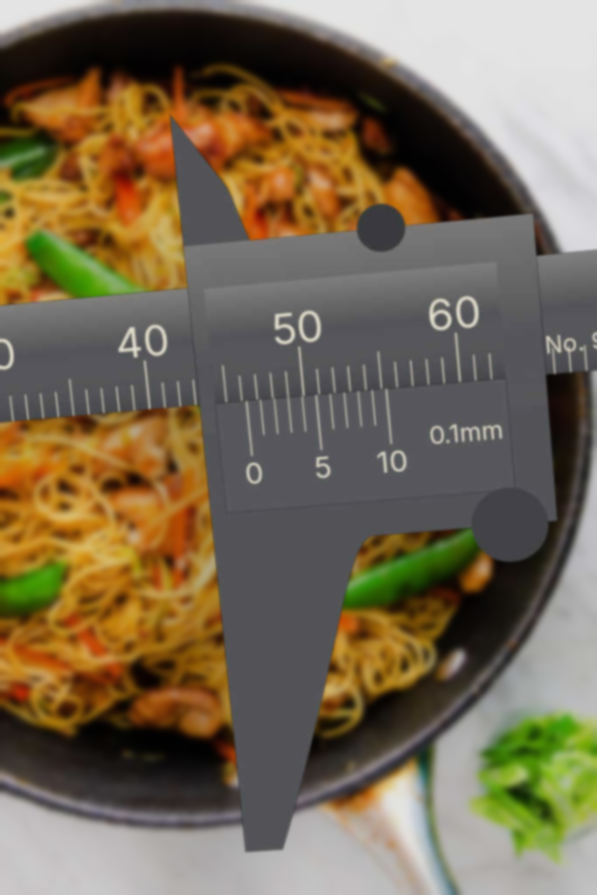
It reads 46.3; mm
